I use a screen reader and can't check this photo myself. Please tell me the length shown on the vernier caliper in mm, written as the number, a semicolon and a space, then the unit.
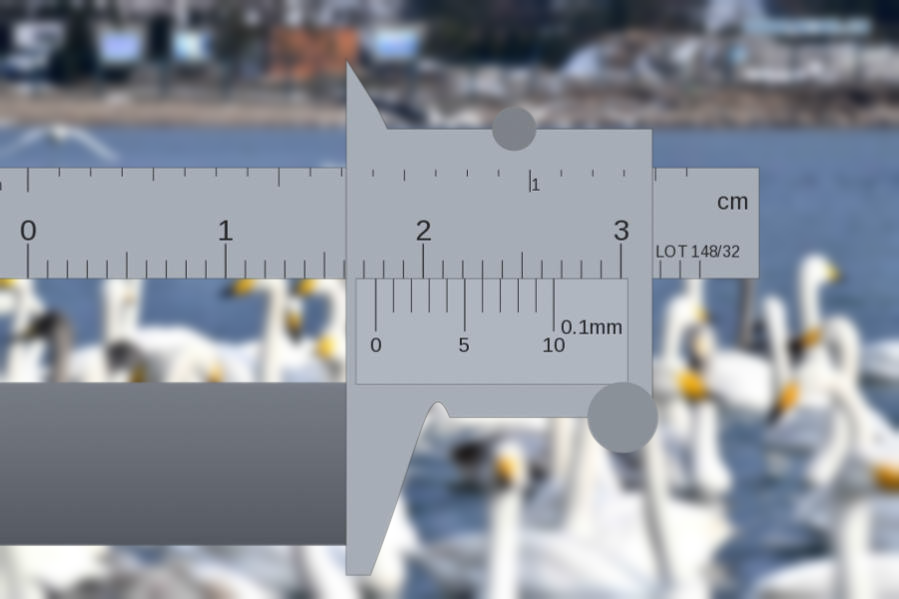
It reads 17.6; mm
